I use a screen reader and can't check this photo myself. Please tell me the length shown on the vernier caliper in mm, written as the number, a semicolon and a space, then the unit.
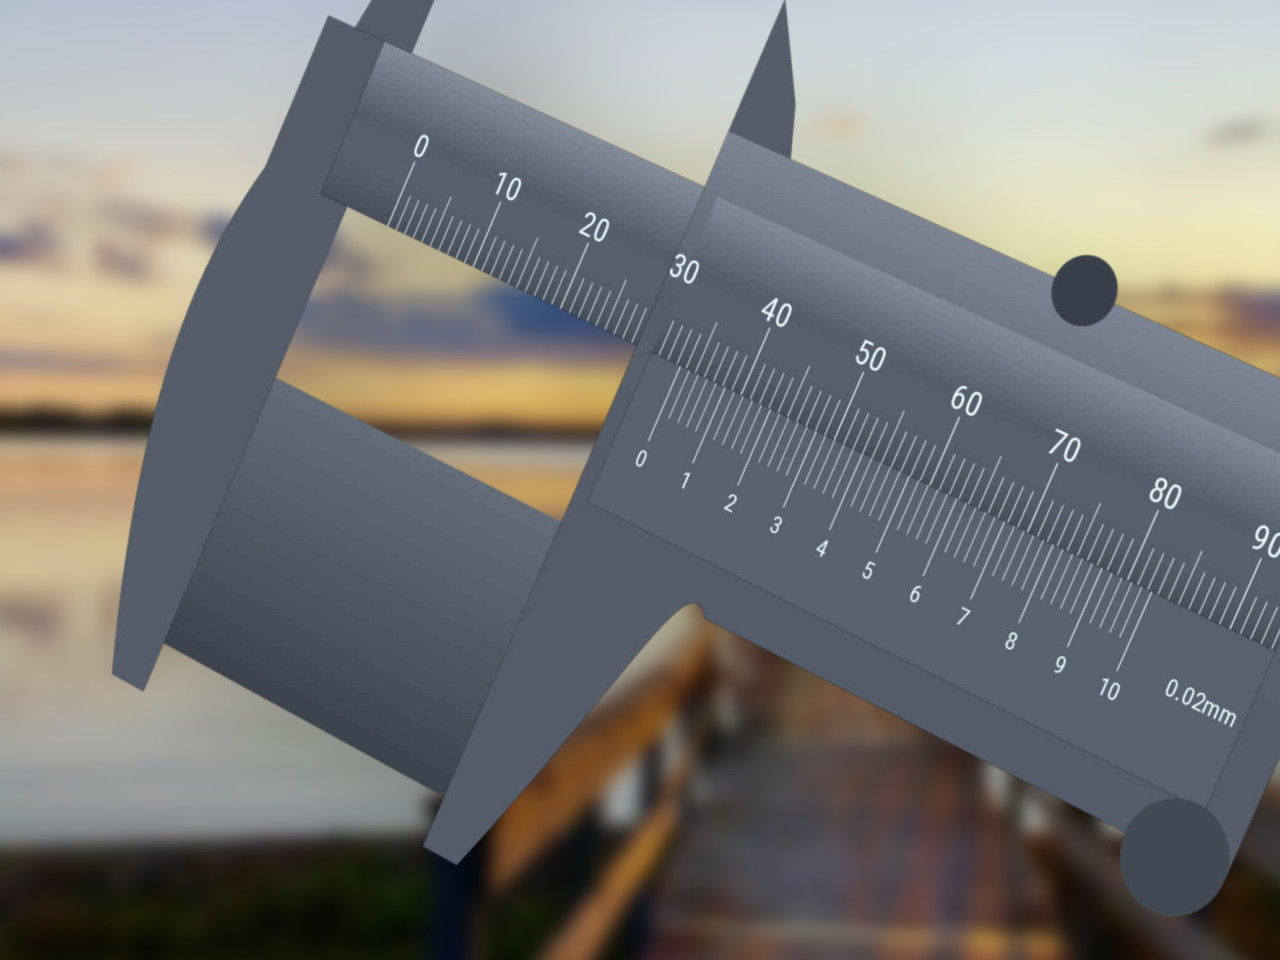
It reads 33.4; mm
